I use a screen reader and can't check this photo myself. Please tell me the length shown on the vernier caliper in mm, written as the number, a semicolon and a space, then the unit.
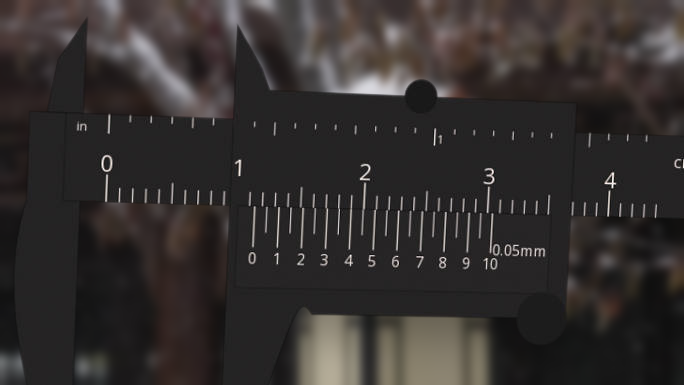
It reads 11.4; mm
